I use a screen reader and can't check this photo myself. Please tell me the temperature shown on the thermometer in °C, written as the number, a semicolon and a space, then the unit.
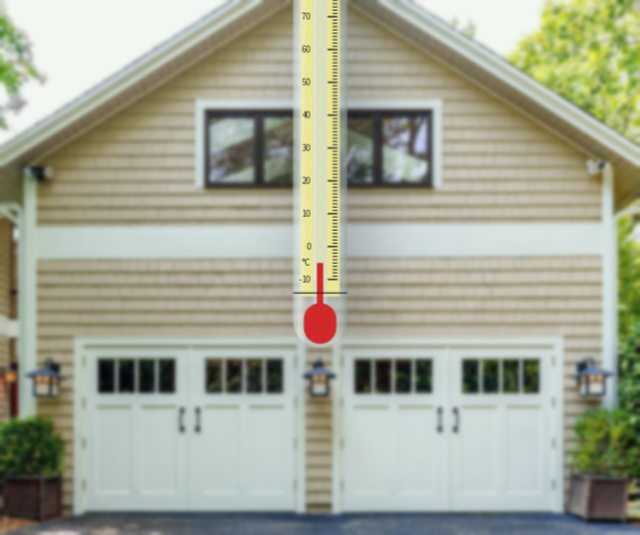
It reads -5; °C
